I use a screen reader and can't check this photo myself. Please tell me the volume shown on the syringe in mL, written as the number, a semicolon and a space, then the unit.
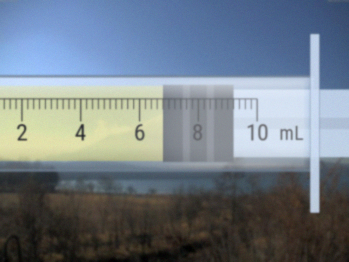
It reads 6.8; mL
